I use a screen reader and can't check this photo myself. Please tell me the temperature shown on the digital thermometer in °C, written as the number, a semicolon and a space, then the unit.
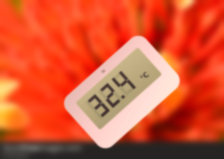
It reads 32.4; °C
